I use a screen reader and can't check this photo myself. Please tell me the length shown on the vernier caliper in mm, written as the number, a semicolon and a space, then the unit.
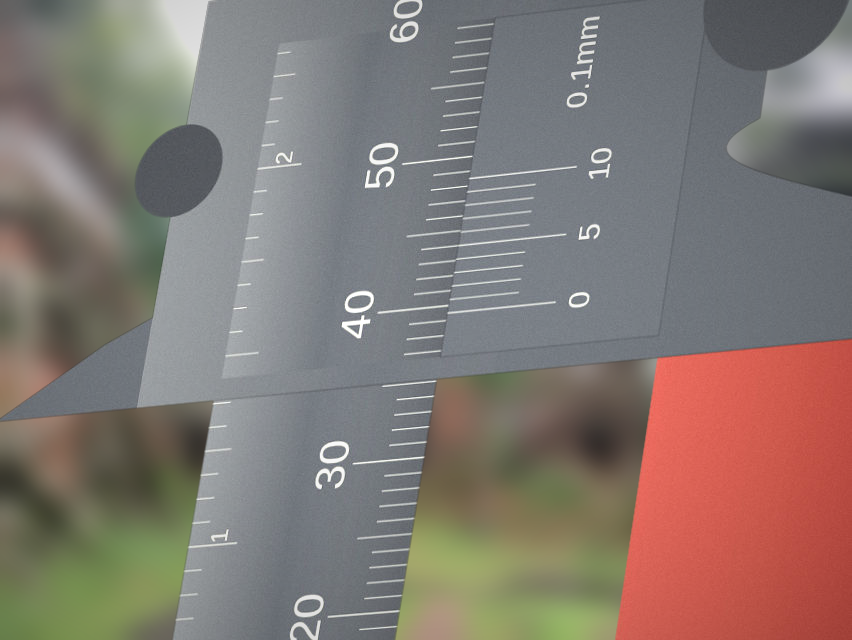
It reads 39.5; mm
